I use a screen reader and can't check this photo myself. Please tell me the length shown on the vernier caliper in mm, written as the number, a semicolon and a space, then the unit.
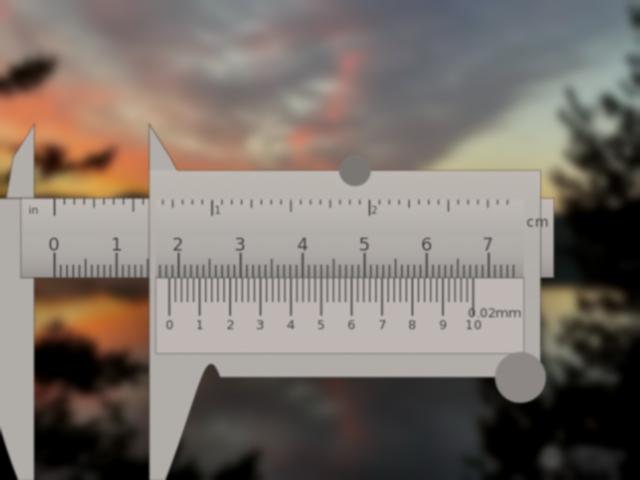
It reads 18.5; mm
